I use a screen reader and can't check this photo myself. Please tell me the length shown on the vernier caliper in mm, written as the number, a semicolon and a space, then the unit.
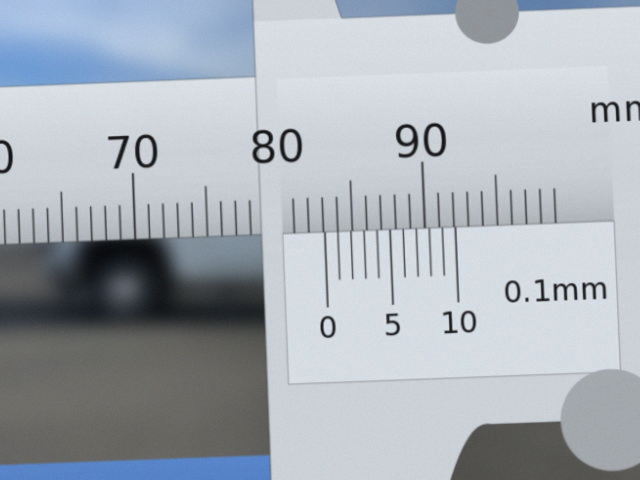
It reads 83.1; mm
